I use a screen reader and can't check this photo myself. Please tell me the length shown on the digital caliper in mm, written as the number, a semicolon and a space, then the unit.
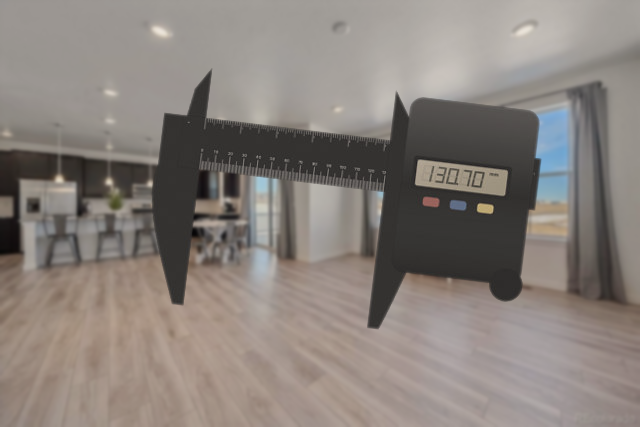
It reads 130.70; mm
